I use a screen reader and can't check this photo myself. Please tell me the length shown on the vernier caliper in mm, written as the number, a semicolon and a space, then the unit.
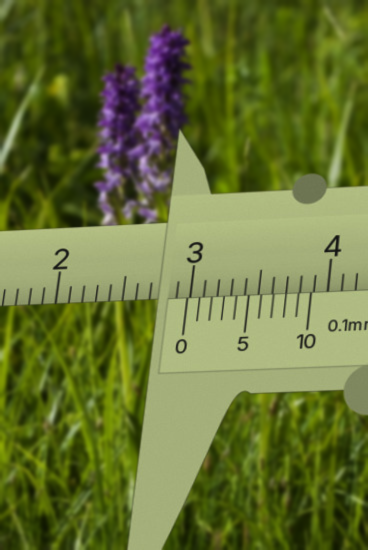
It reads 29.8; mm
